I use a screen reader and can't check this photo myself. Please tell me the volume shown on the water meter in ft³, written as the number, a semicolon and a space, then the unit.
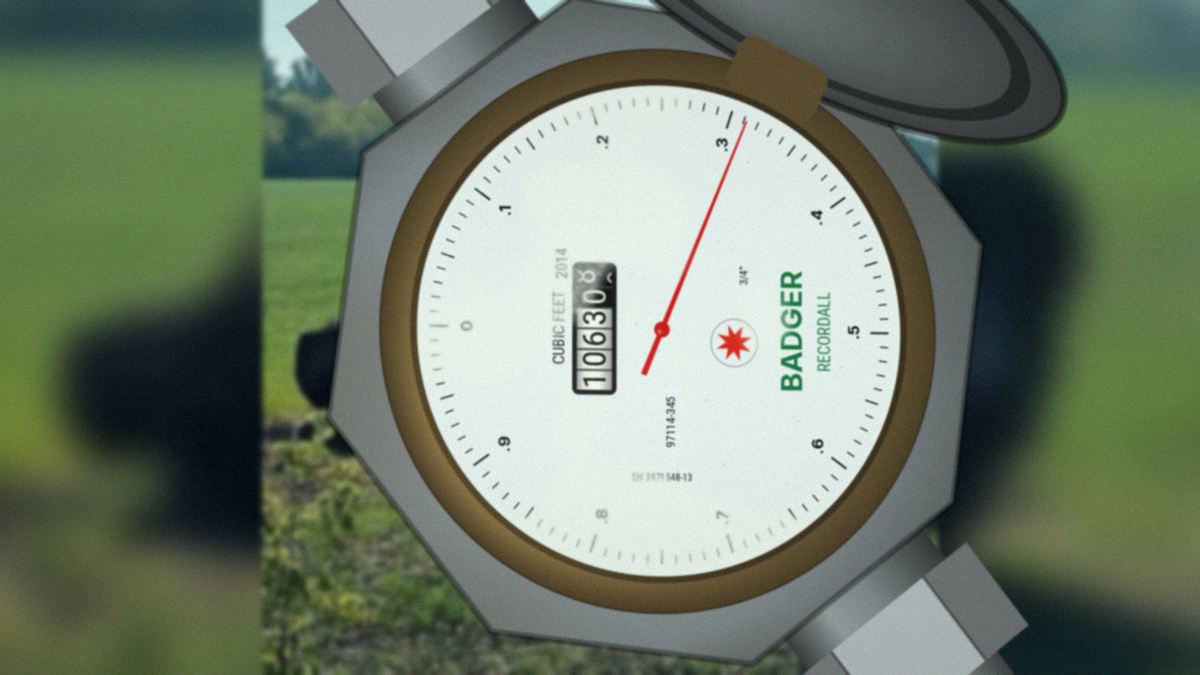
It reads 106308.31; ft³
